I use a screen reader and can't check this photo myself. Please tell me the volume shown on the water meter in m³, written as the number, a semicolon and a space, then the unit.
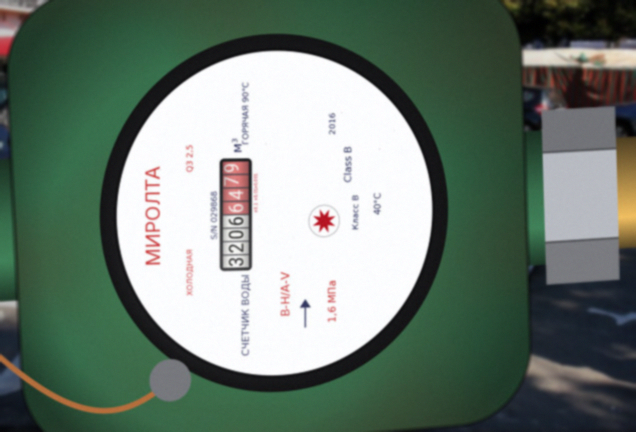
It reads 3206.6479; m³
